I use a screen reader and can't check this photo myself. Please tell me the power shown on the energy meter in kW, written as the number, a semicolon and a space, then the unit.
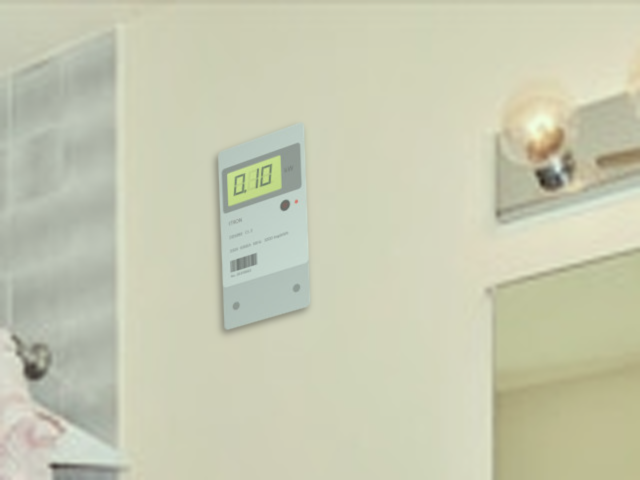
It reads 0.10; kW
